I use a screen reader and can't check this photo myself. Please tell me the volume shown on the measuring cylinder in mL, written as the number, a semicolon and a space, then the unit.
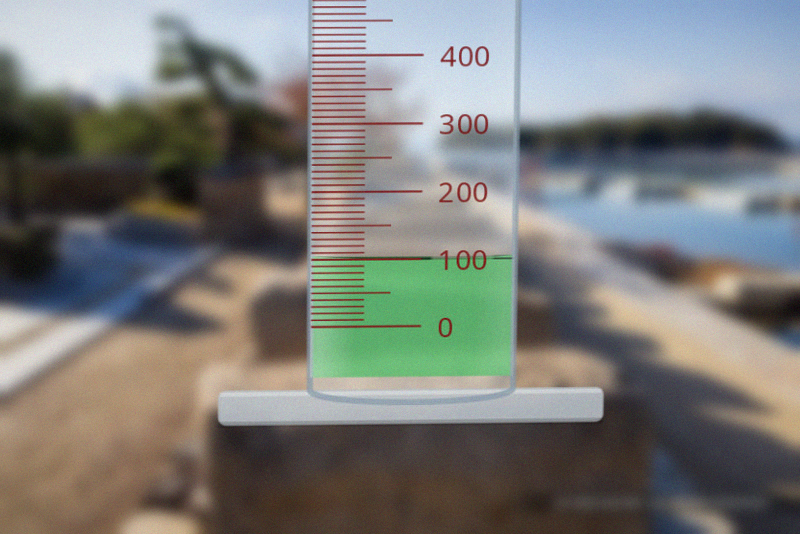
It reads 100; mL
